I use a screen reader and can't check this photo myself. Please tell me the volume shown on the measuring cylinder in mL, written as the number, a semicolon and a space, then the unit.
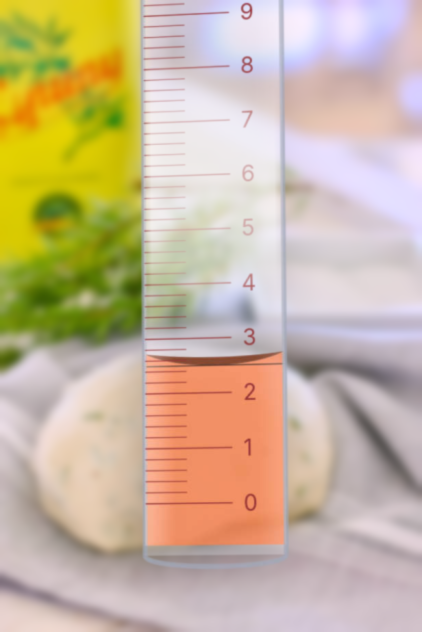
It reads 2.5; mL
